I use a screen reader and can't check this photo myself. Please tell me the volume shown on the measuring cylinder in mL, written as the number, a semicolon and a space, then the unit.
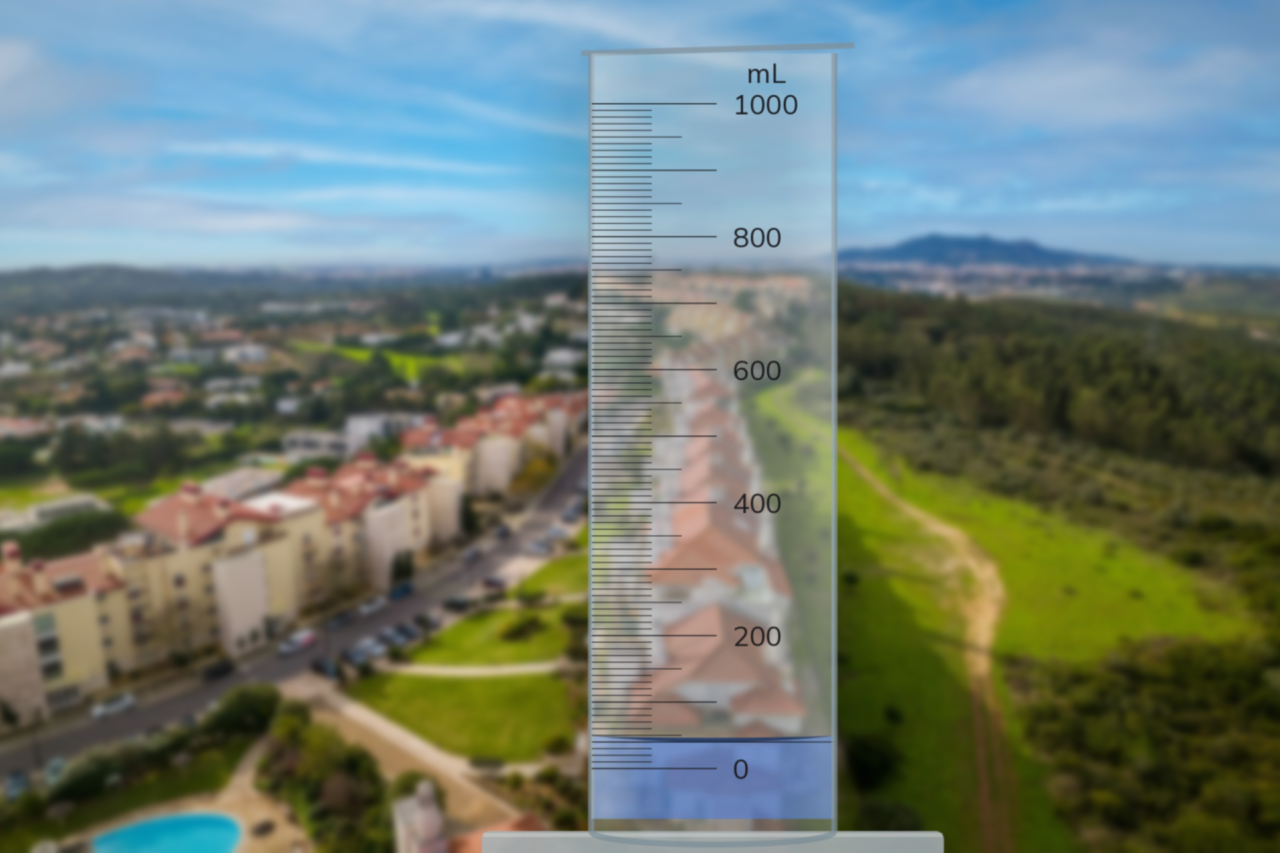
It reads 40; mL
